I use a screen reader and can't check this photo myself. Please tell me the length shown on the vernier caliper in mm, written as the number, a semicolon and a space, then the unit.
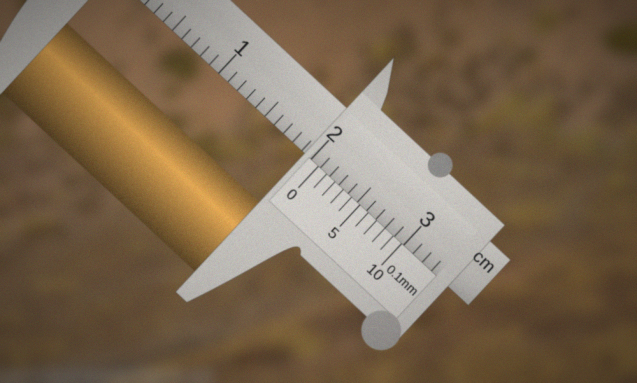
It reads 20.8; mm
